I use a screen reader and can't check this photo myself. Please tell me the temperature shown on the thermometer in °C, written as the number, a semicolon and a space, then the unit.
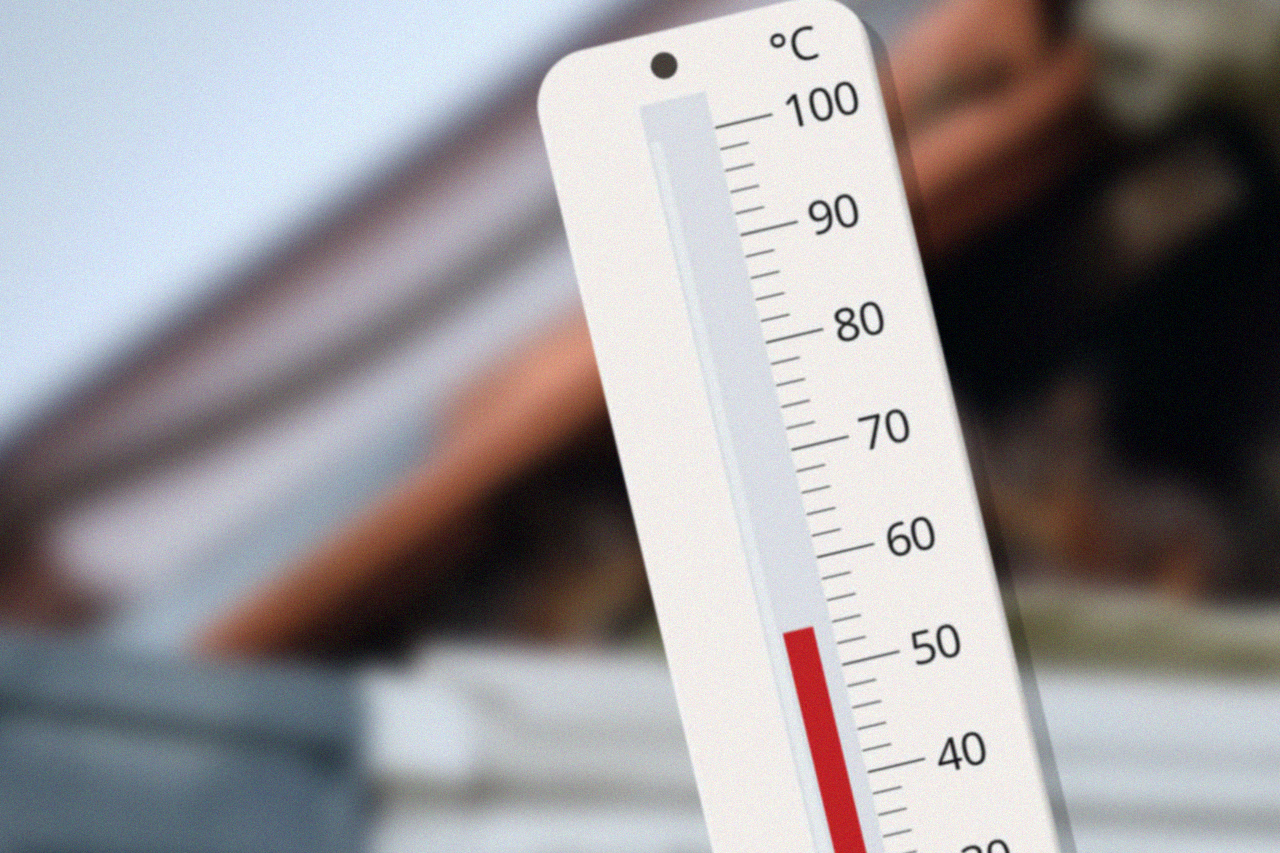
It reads 54; °C
